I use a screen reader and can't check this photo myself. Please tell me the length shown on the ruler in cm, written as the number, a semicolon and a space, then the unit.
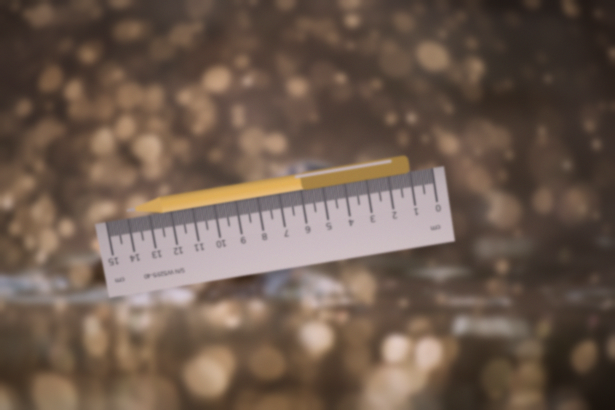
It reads 13; cm
